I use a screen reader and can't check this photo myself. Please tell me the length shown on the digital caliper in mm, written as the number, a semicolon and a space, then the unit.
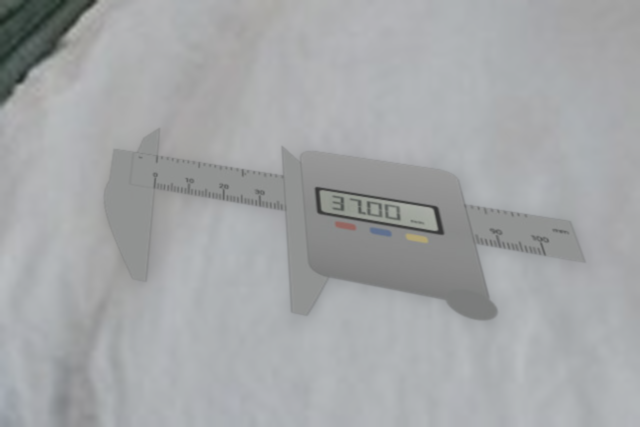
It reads 37.00; mm
